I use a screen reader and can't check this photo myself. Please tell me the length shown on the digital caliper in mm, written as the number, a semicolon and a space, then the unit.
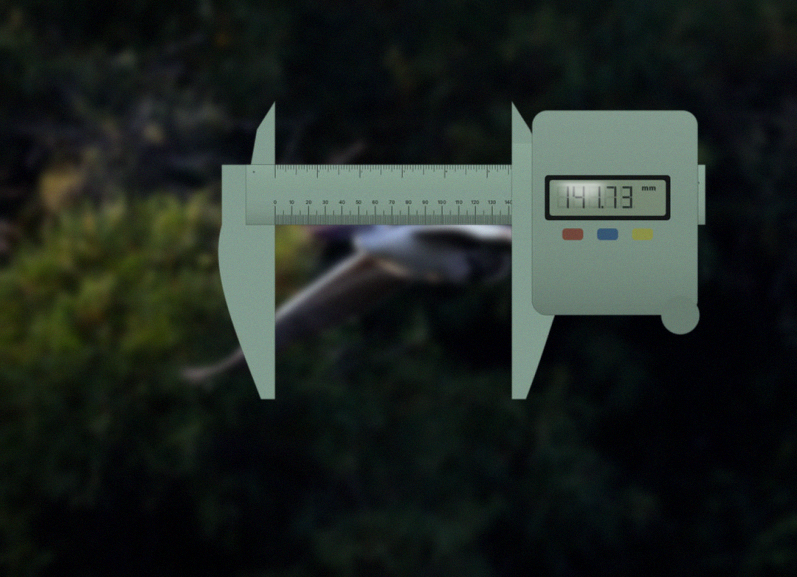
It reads 141.73; mm
